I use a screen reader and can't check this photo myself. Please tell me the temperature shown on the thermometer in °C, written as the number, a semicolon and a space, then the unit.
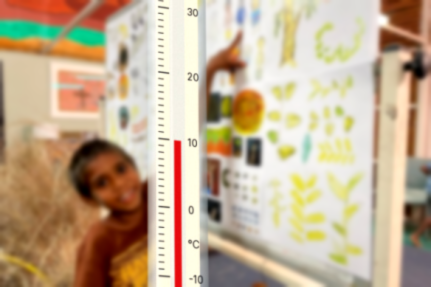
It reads 10; °C
